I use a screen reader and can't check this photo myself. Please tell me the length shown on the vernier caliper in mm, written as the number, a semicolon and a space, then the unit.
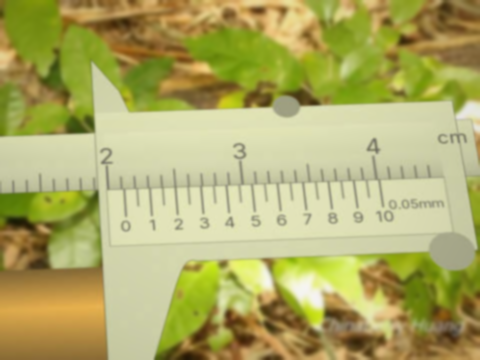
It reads 21.2; mm
